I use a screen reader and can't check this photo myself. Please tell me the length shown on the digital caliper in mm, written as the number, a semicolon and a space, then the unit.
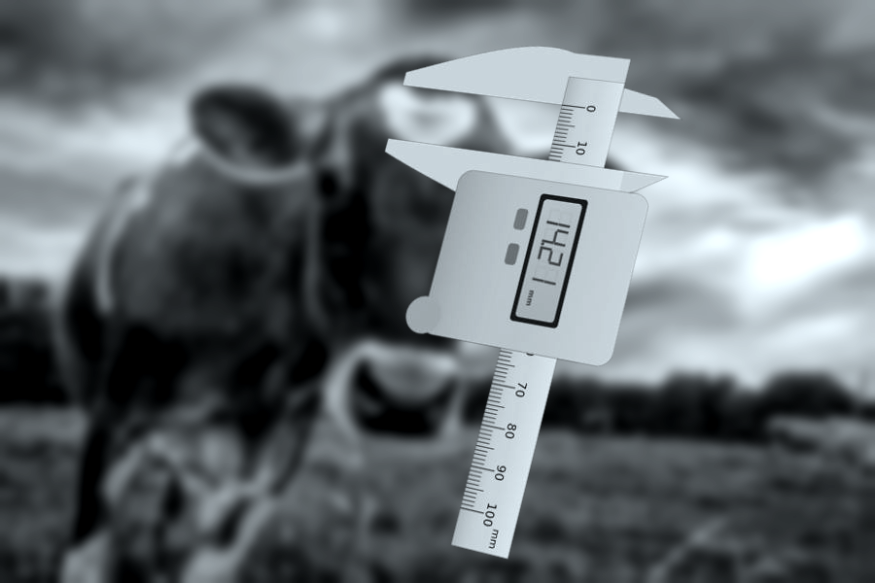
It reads 14.21; mm
